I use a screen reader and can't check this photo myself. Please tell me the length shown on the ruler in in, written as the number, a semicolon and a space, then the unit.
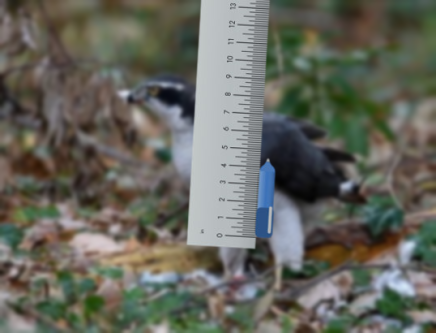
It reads 4.5; in
